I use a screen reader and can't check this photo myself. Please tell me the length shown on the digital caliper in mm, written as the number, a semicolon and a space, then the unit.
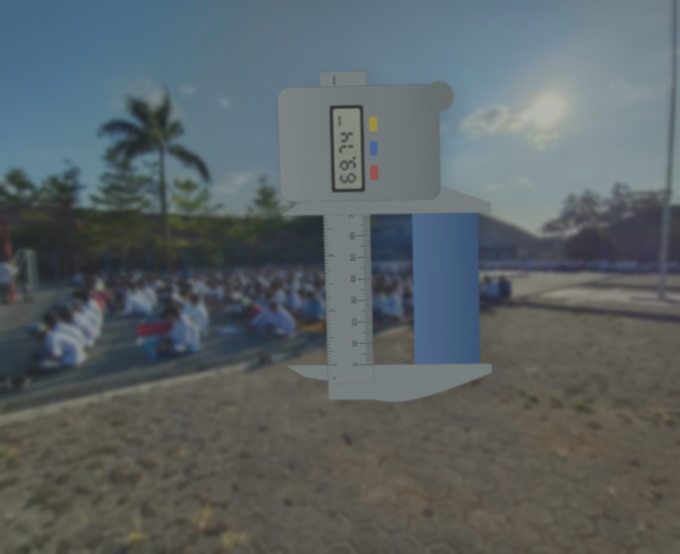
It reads 69.74; mm
